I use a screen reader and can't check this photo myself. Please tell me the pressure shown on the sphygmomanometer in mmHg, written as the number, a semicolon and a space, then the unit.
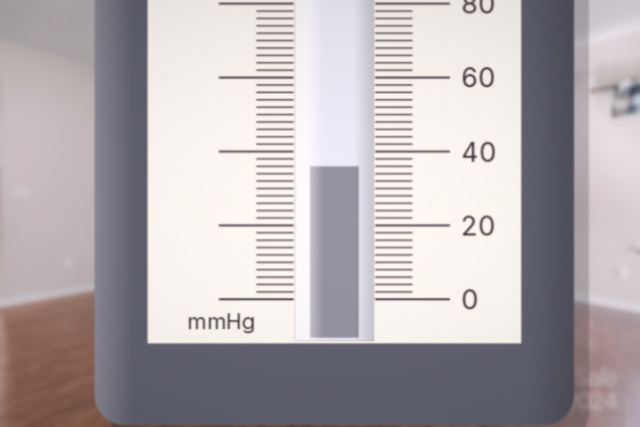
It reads 36; mmHg
